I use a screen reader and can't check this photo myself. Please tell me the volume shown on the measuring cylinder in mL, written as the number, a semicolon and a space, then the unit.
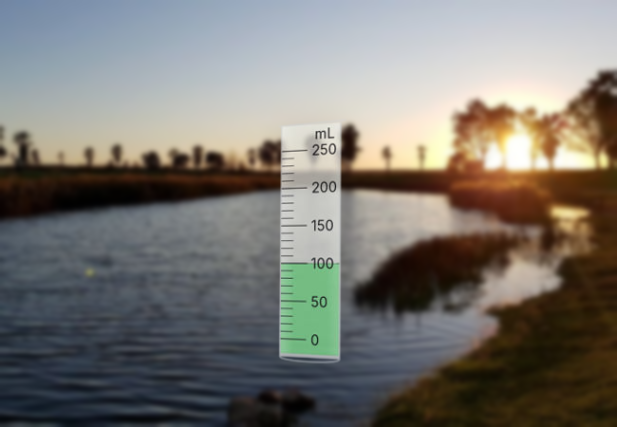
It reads 100; mL
